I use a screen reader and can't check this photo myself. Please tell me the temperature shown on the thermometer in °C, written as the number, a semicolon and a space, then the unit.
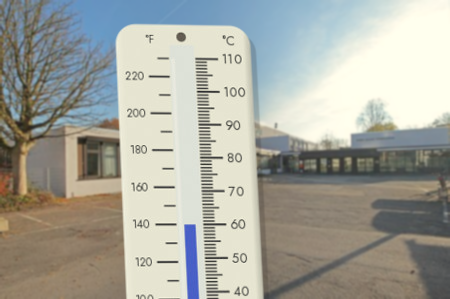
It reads 60; °C
